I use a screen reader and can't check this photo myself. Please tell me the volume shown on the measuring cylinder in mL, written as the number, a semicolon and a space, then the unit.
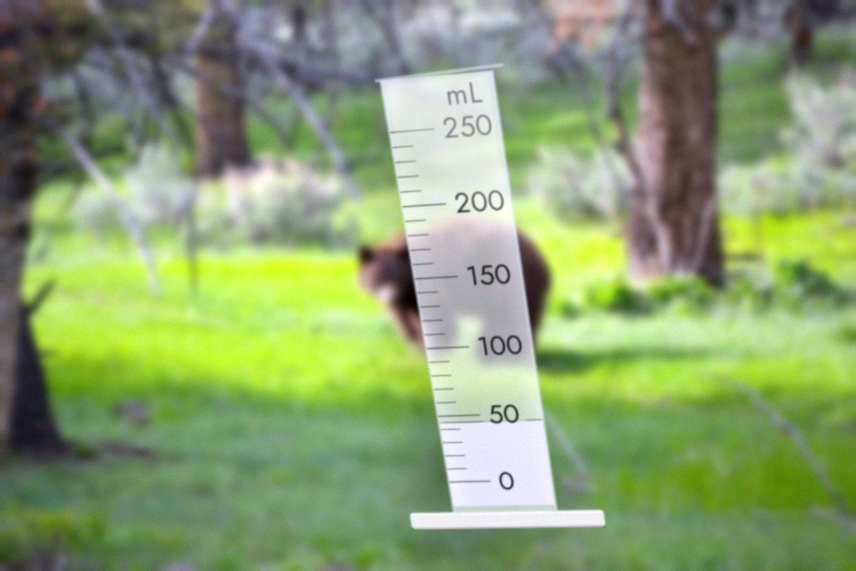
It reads 45; mL
